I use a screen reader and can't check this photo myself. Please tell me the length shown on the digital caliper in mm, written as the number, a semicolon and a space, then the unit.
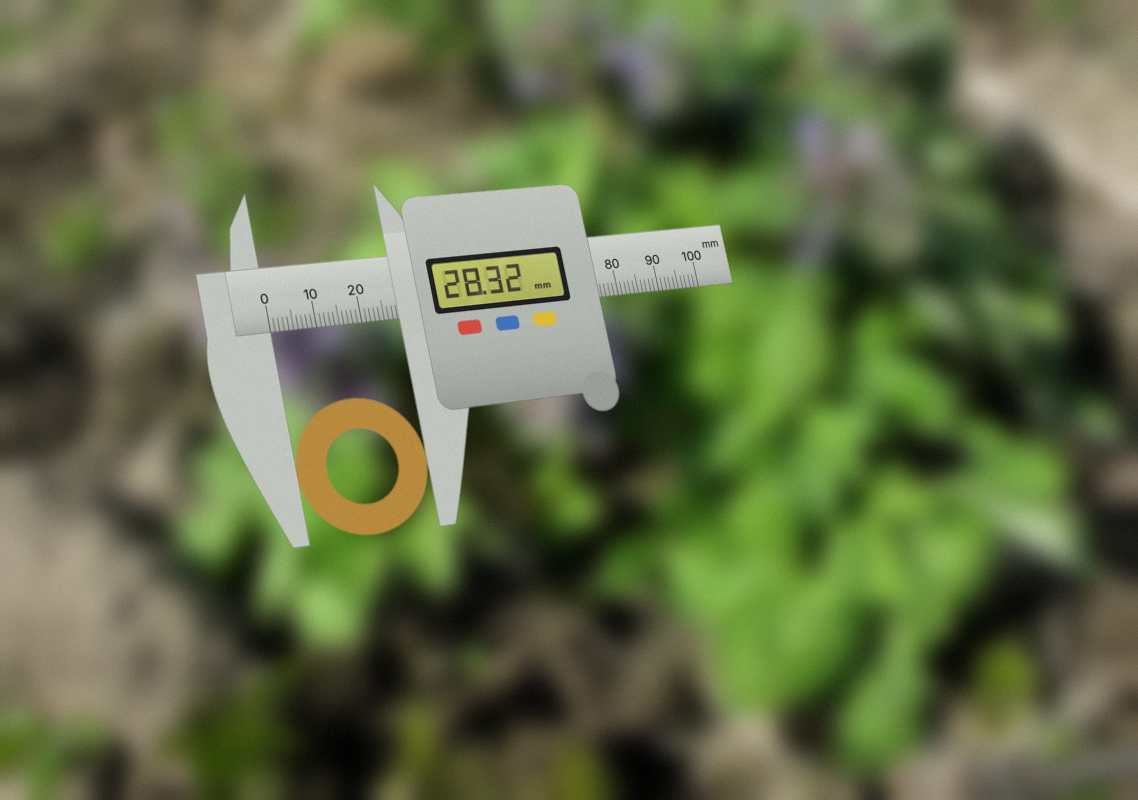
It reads 28.32; mm
